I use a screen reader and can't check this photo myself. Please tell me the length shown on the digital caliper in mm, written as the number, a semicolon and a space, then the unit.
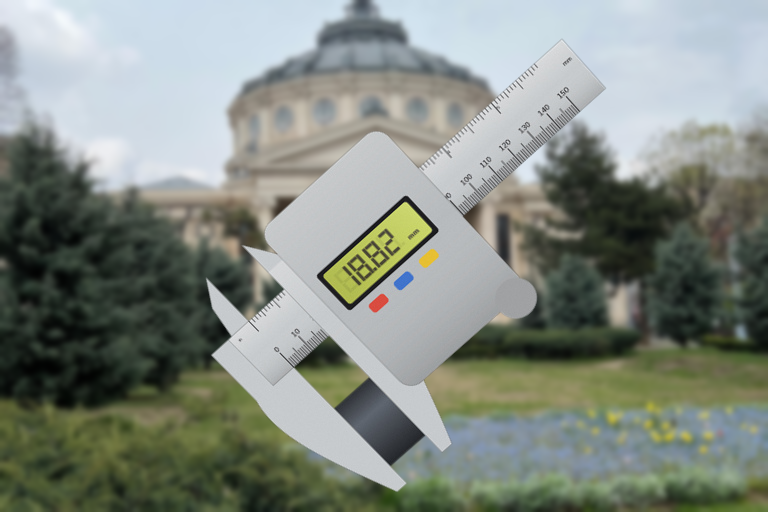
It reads 18.82; mm
